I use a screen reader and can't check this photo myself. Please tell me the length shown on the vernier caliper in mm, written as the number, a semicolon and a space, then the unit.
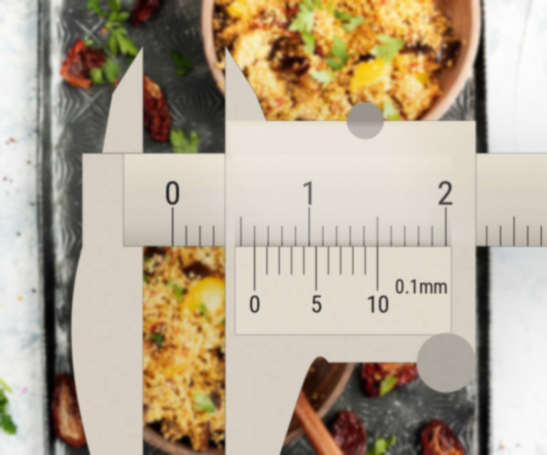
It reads 6.0; mm
